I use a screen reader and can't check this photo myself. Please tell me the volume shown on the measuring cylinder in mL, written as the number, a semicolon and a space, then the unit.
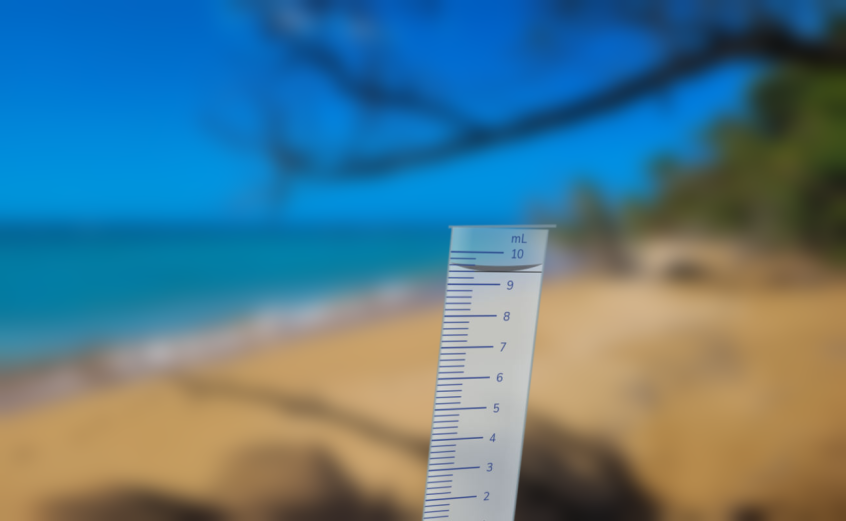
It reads 9.4; mL
